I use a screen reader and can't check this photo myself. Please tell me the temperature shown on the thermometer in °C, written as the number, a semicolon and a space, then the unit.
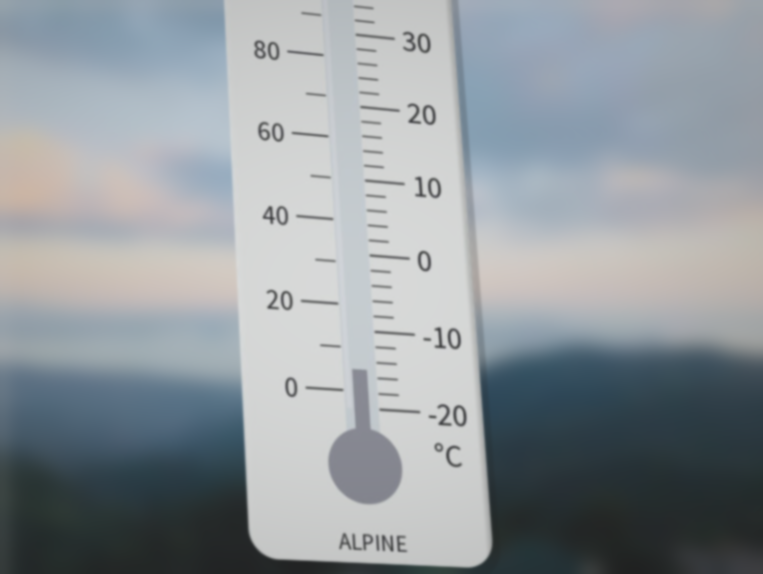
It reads -15; °C
